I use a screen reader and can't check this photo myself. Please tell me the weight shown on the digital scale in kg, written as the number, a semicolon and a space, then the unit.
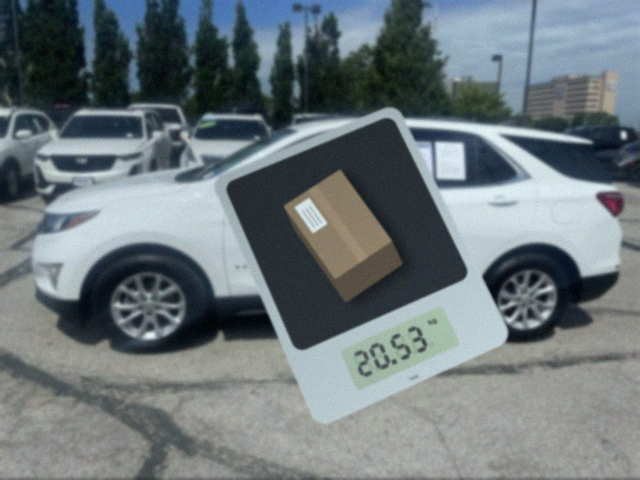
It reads 20.53; kg
